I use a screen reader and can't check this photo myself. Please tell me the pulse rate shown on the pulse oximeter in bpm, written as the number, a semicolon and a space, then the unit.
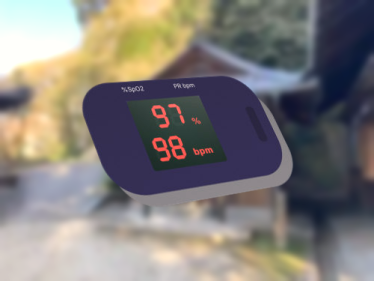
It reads 98; bpm
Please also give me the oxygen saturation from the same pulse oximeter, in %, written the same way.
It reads 97; %
